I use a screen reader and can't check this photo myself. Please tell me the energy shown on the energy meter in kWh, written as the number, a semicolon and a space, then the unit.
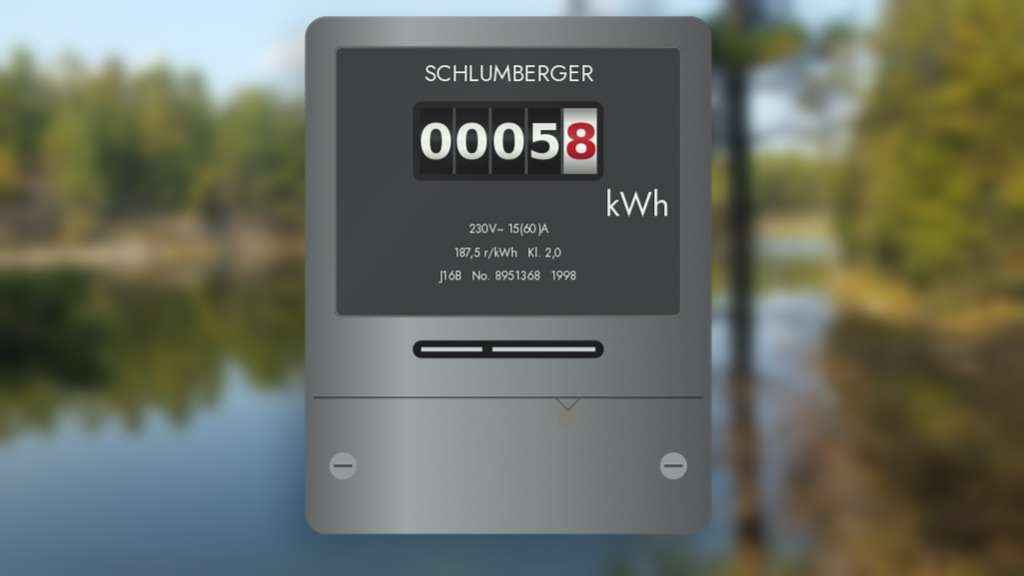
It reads 5.8; kWh
